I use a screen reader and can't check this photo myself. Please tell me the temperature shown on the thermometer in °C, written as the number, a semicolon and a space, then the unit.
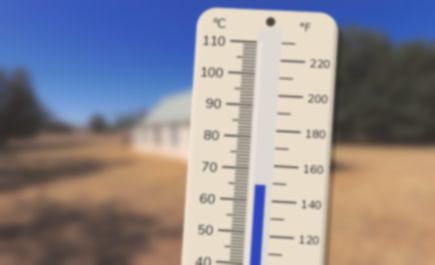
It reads 65; °C
